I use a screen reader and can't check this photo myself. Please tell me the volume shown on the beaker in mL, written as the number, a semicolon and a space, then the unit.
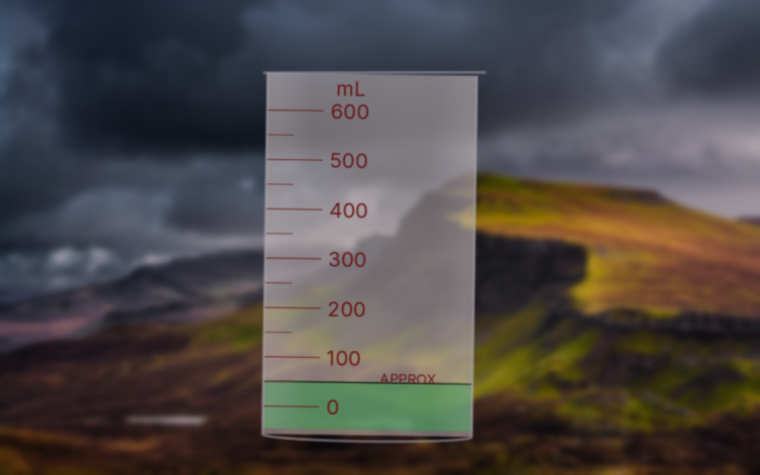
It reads 50; mL
